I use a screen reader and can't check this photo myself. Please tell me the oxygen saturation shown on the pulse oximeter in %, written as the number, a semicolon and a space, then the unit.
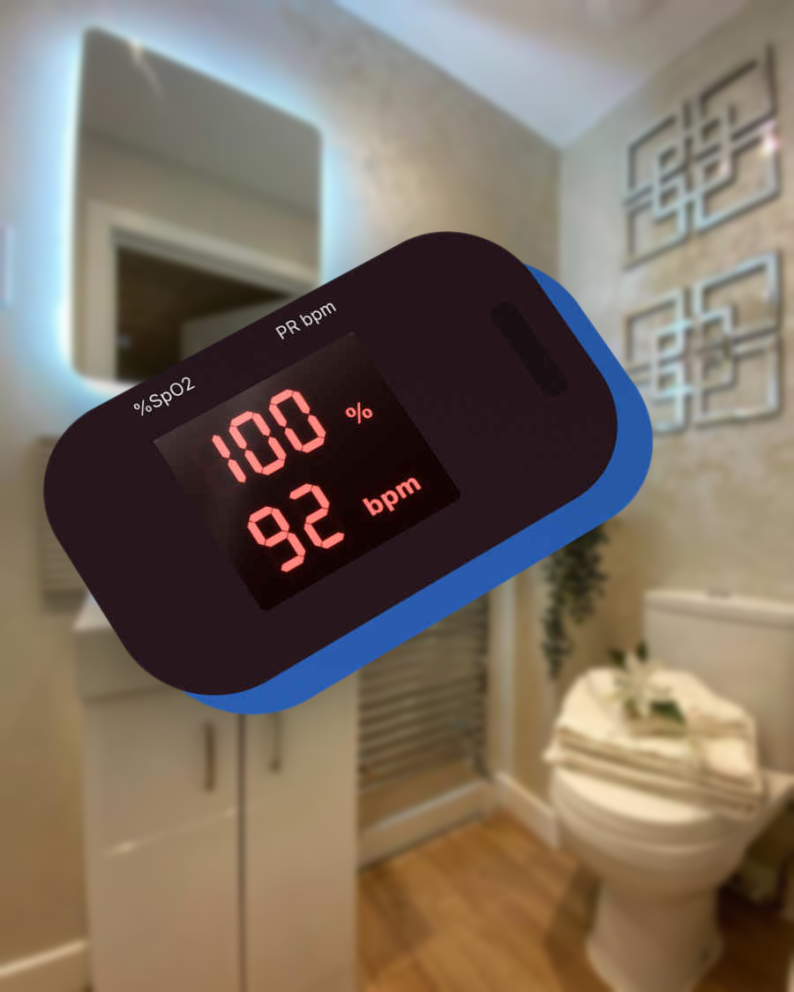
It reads 100; %
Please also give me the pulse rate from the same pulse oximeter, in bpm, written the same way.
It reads 92; bpm
